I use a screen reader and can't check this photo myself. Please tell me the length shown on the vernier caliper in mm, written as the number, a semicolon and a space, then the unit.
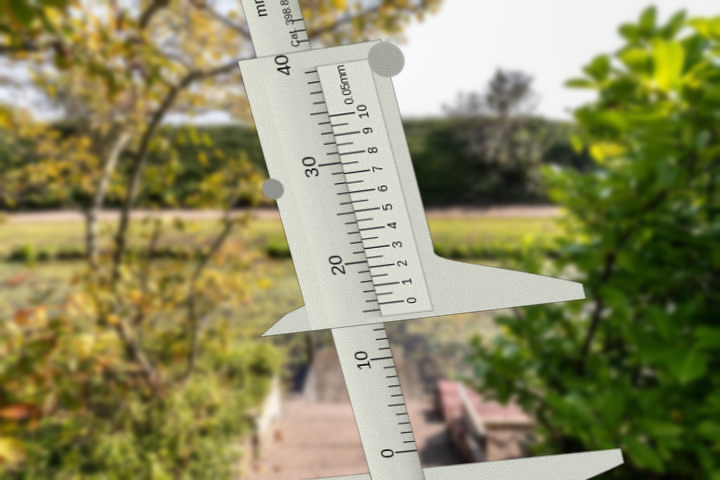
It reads 15.6; mm
